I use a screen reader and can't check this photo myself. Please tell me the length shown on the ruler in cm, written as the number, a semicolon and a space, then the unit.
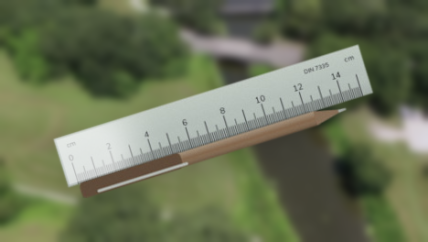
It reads 14; cm
